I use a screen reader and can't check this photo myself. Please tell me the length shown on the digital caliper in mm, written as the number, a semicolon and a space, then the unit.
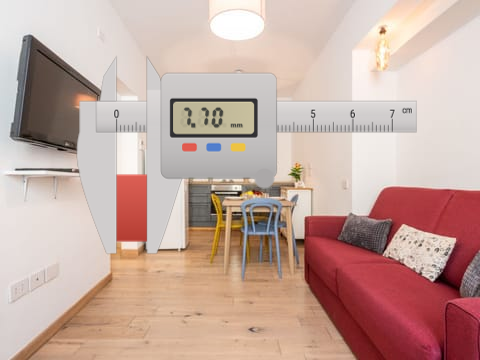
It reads 7.70; mm
